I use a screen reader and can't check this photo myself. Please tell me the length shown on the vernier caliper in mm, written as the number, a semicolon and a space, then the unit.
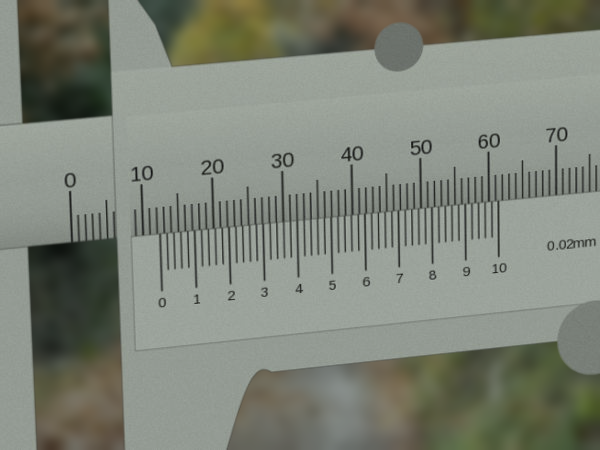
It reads 12.4; mm
